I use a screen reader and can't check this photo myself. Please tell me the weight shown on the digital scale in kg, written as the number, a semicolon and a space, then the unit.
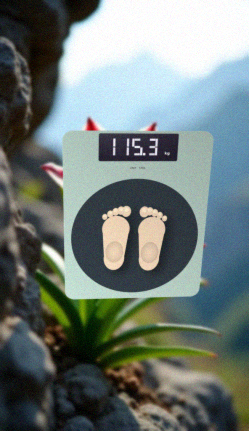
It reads 115.3; kg
